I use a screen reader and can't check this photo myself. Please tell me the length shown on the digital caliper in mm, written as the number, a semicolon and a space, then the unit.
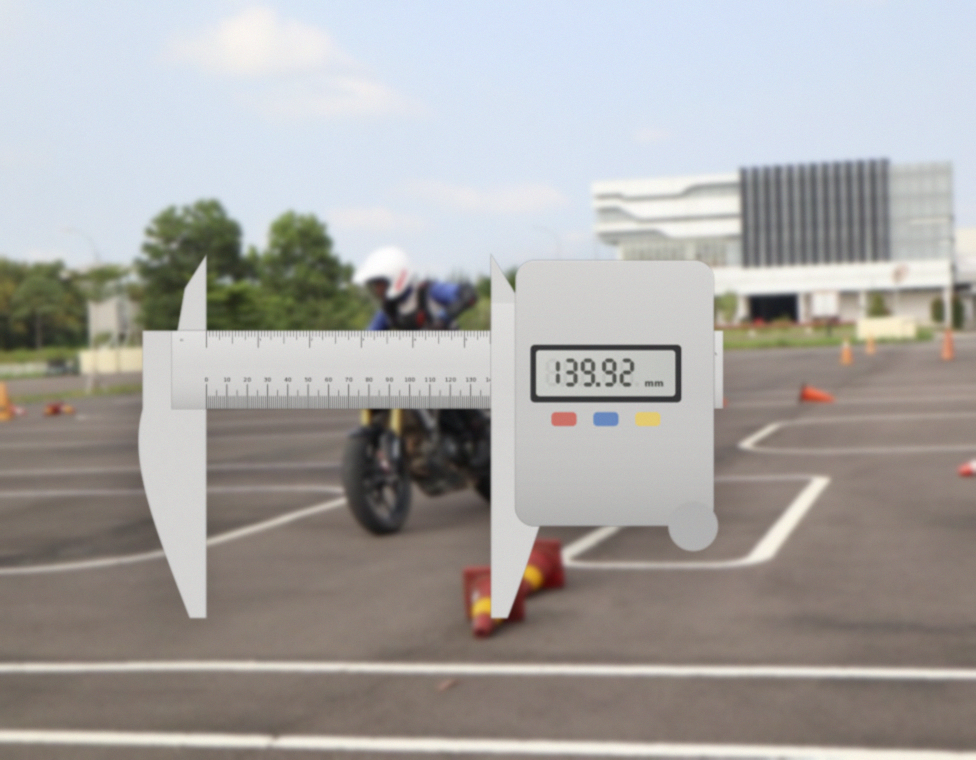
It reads 139.92; mm
